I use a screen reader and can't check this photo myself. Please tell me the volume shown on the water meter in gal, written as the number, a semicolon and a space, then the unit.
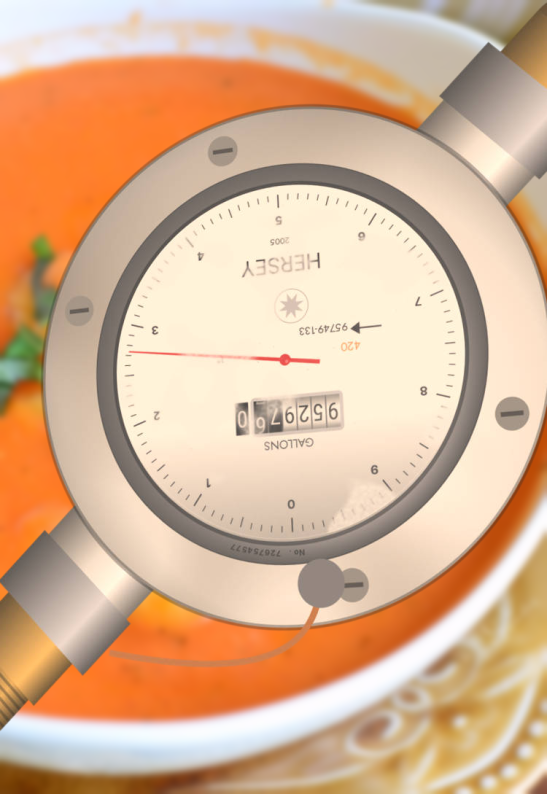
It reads 9529762.7; gal
